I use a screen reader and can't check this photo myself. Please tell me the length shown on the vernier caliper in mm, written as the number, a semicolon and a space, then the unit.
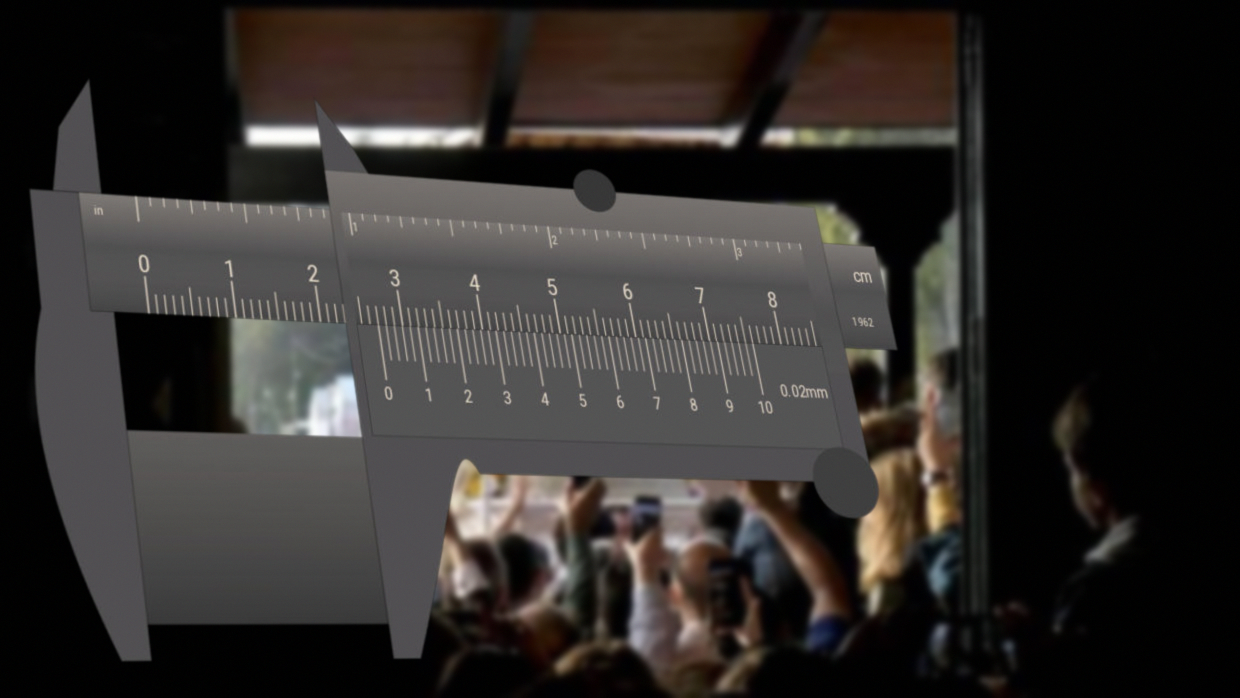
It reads 27.0; mm
